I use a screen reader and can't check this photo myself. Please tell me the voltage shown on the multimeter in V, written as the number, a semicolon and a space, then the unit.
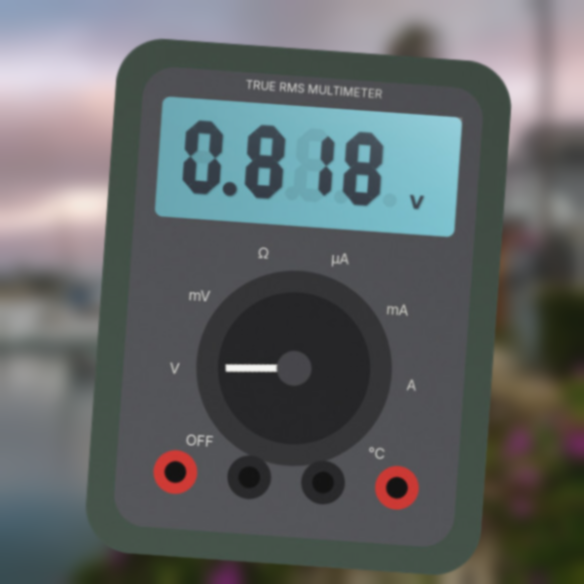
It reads 0.818; V
